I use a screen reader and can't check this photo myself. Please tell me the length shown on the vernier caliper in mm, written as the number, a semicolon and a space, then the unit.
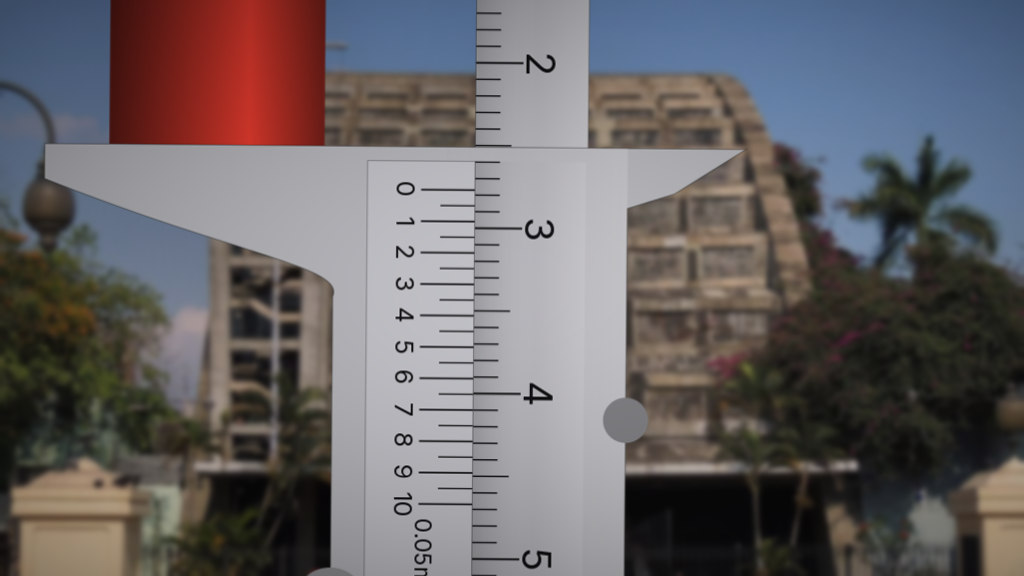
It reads 27.7; mm
